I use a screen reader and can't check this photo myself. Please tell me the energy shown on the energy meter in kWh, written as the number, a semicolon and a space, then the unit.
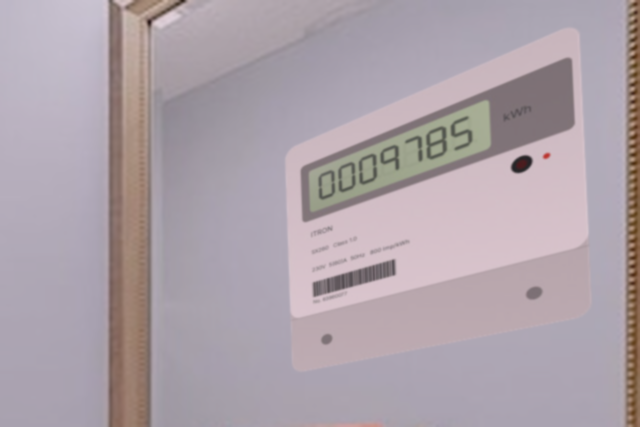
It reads 9785; kWh
